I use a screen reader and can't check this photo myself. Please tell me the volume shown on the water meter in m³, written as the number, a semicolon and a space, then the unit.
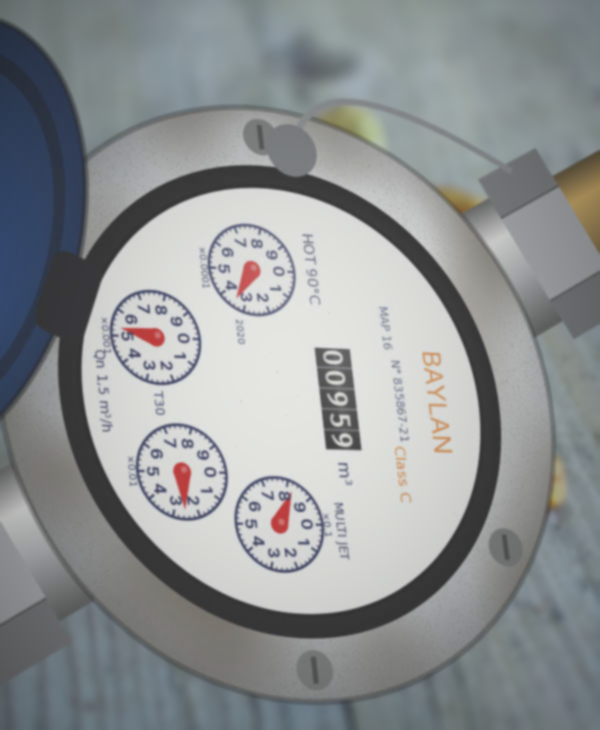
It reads 959.8253; m³
